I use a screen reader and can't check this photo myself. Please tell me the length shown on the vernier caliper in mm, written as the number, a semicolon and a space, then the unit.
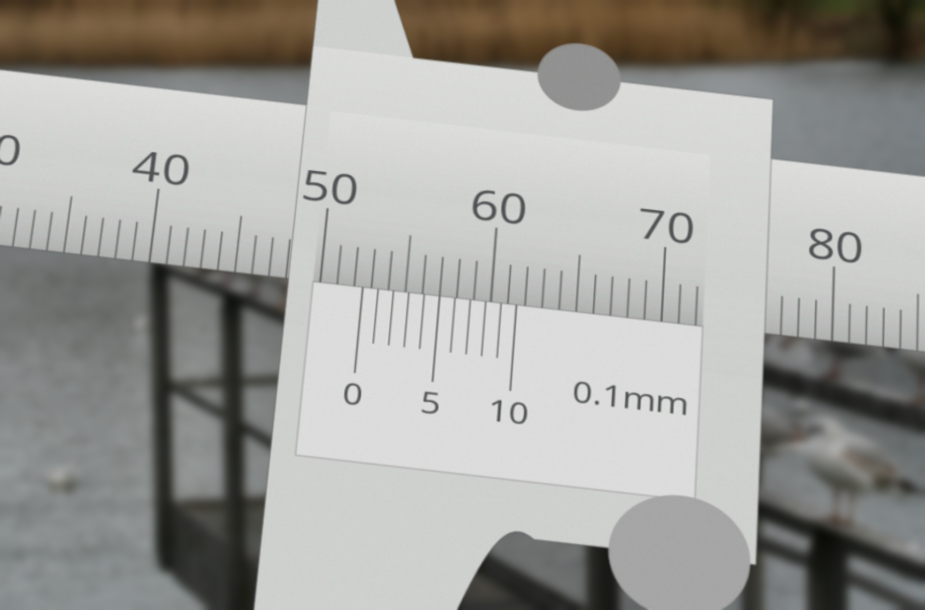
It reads 52.5; mm
